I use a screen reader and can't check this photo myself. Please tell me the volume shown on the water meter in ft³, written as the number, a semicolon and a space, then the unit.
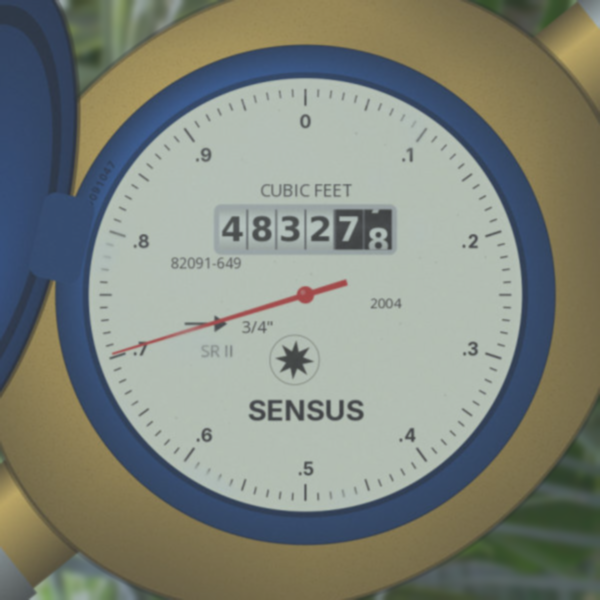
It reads 483277.70; ft³
